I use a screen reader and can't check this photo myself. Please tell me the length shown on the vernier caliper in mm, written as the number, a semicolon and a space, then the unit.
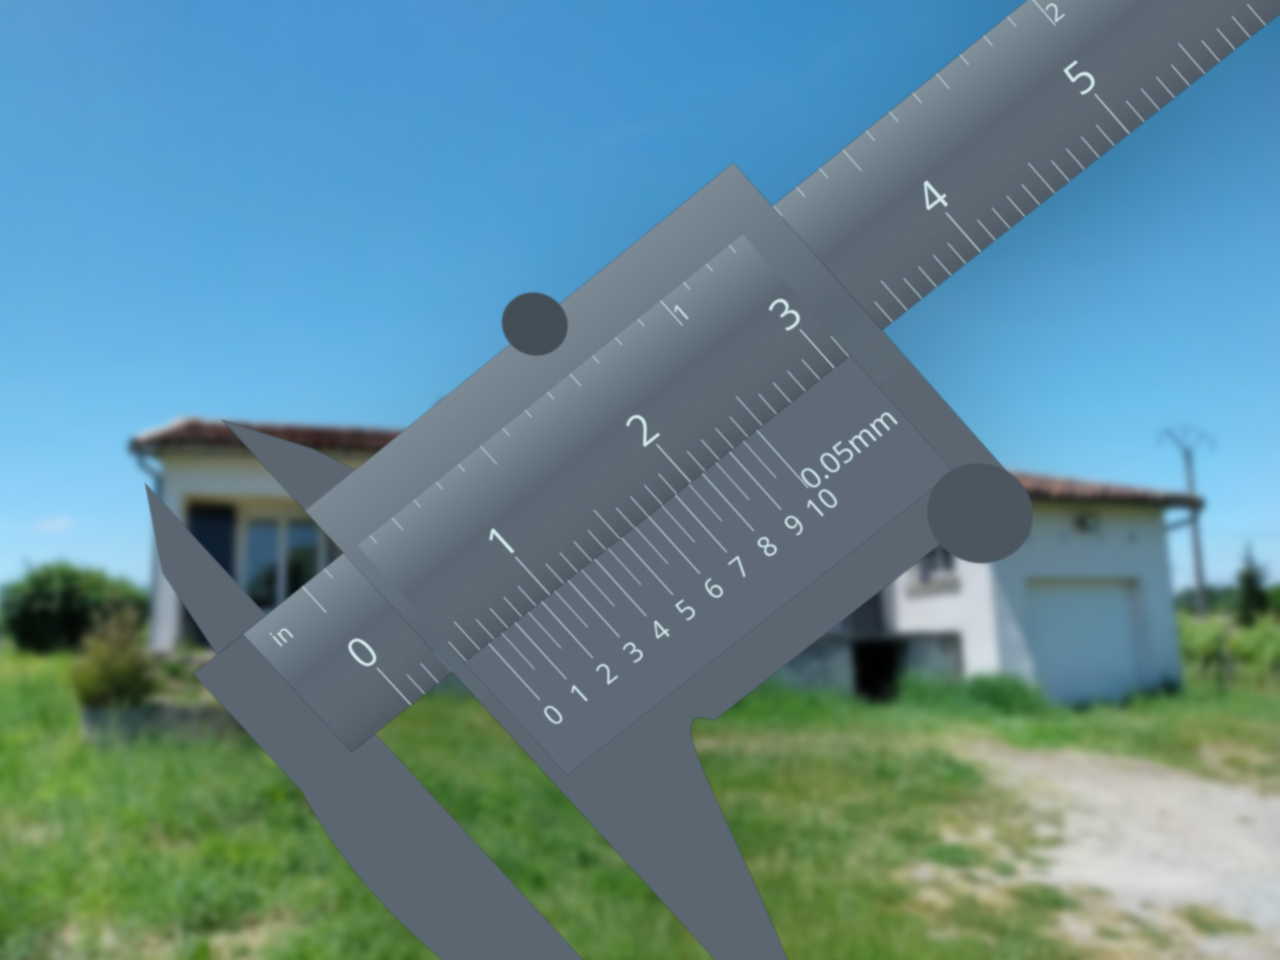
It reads 5.6; mm
